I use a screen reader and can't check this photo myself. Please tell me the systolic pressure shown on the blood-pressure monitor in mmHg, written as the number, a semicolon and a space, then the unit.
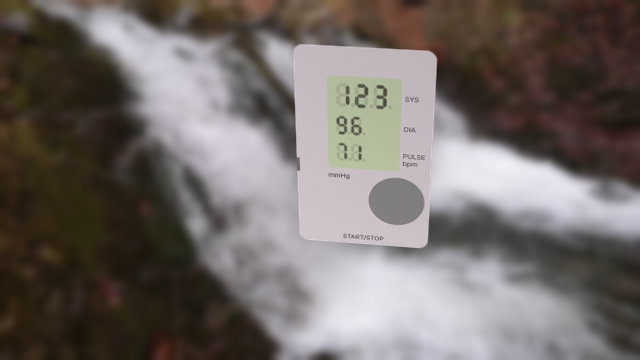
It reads 123; mmHg
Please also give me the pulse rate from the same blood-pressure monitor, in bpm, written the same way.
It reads 71; bpm
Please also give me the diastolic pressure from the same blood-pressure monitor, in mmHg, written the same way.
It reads 96; mmHg
